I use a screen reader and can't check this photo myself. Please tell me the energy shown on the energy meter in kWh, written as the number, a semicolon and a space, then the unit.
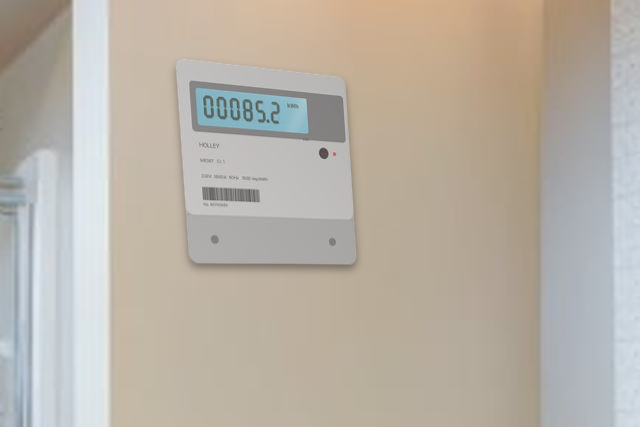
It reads 85.2; kWh
